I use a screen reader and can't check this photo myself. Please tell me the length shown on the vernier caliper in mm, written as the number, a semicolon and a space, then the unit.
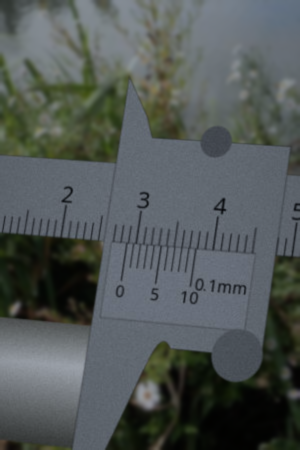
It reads 28.8; mm
